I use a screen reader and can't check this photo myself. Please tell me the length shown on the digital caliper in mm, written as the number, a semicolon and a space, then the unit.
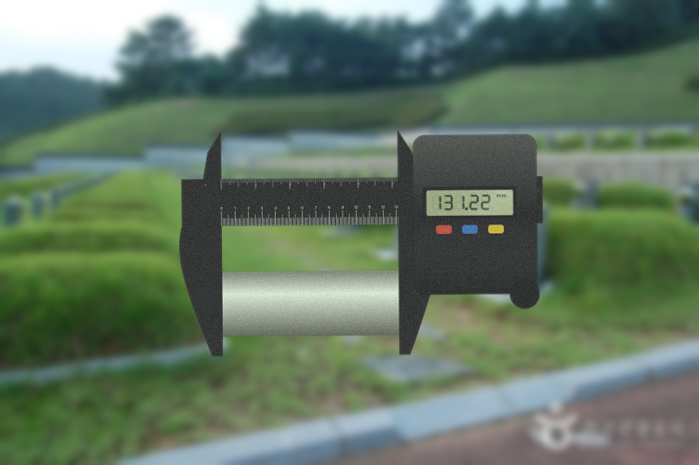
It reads 131.22; mm
